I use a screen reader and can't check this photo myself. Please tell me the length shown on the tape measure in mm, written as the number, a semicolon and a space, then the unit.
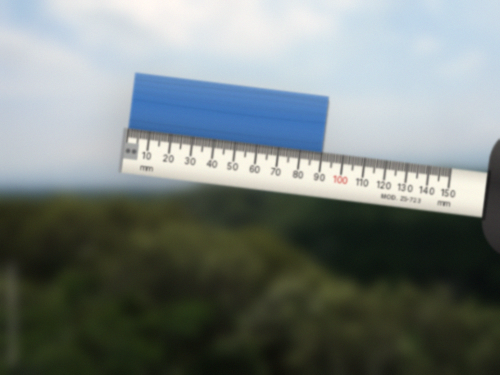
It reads 90; mm
